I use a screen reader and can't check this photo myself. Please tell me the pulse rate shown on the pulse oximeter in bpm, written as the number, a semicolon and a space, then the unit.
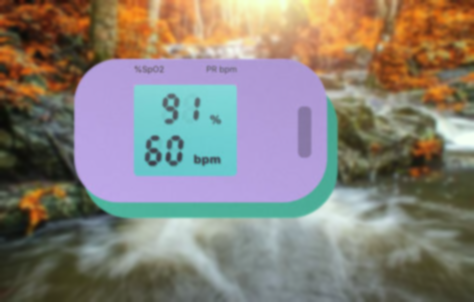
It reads 60; bpm
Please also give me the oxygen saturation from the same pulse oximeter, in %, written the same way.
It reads 91; %
